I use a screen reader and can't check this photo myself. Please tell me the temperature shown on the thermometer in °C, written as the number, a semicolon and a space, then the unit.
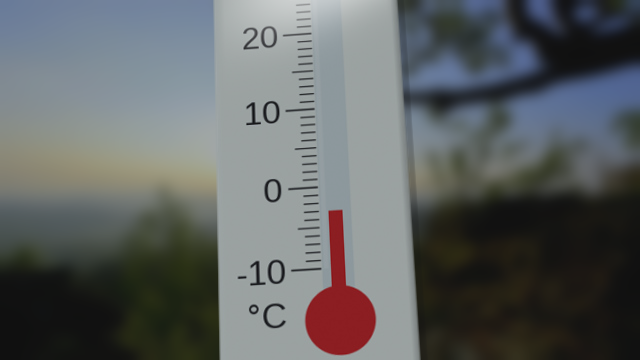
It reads -3; °C
